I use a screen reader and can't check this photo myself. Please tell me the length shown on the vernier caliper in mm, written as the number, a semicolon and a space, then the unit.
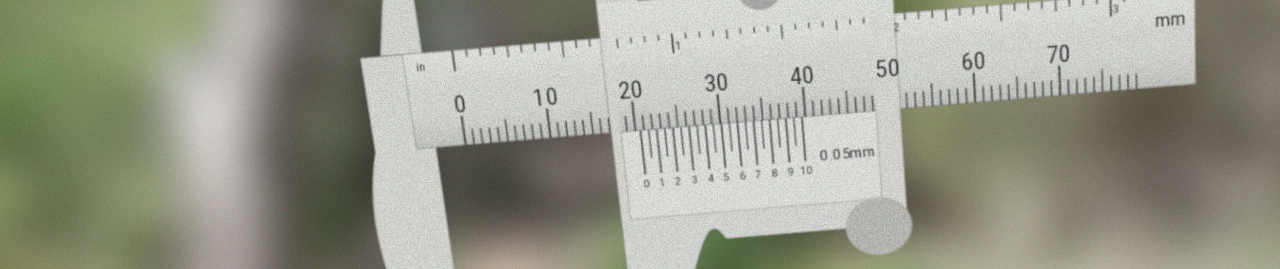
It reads 20.6; mm
